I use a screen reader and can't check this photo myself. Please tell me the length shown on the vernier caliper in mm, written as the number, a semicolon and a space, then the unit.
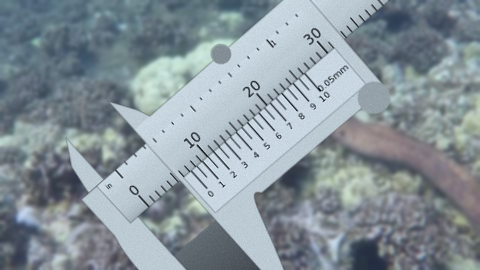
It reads 7.2; mm
